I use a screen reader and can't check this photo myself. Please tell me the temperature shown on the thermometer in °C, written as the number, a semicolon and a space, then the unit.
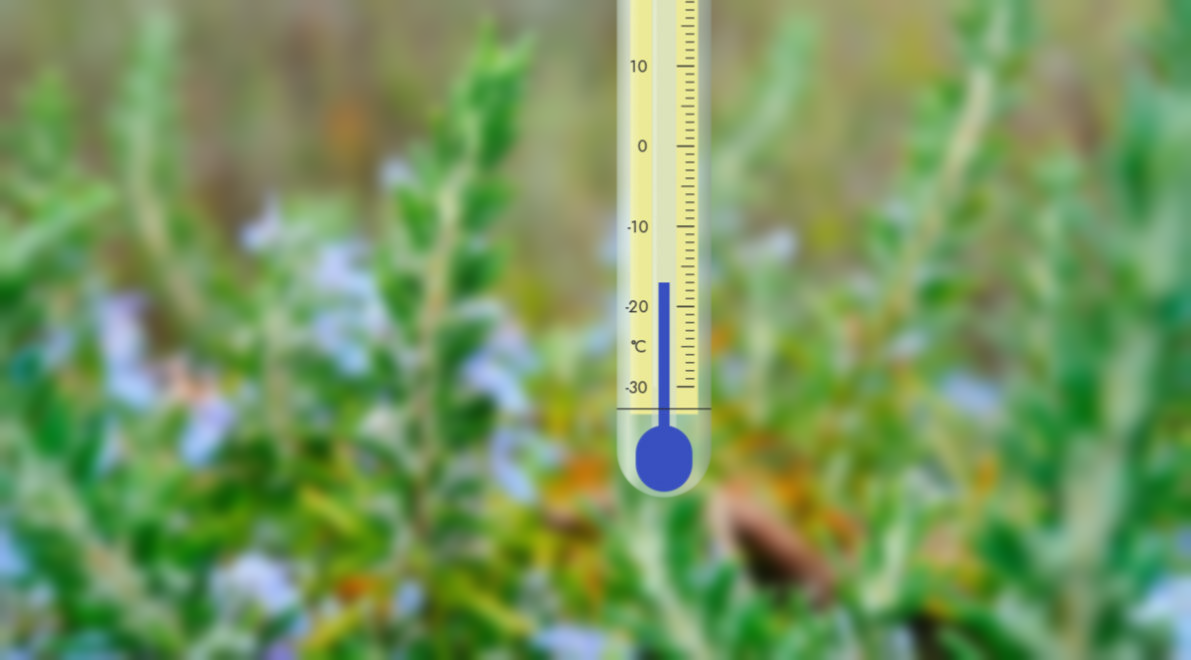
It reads -17; °C
